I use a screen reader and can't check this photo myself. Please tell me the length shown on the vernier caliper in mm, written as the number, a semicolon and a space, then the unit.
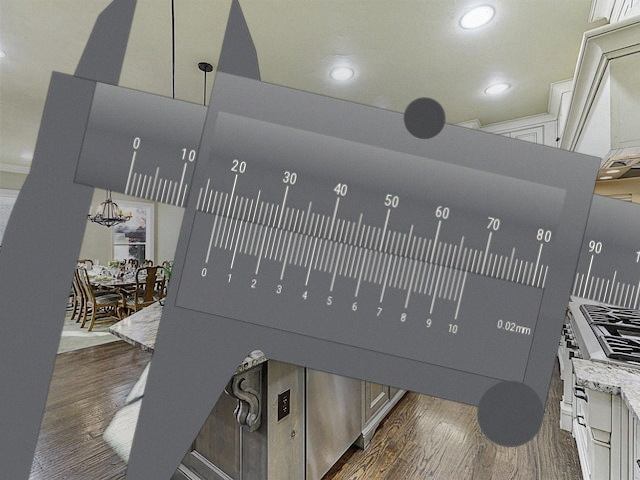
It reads 18.0; mm
